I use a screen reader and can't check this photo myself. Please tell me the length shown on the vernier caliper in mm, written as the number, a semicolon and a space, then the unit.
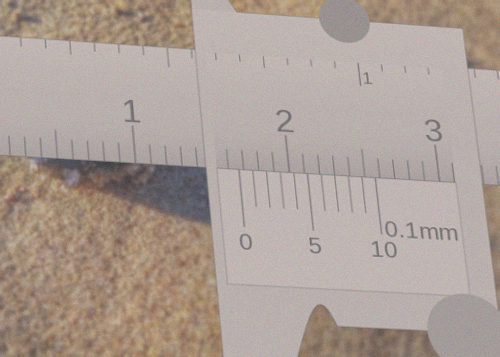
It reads 16.7; mm
